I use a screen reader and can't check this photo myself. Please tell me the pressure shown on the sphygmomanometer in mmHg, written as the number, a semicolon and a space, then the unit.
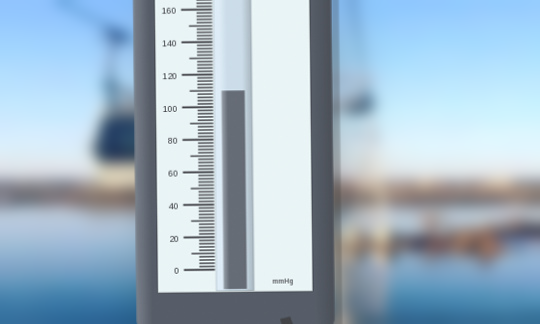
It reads 110; mmHg
